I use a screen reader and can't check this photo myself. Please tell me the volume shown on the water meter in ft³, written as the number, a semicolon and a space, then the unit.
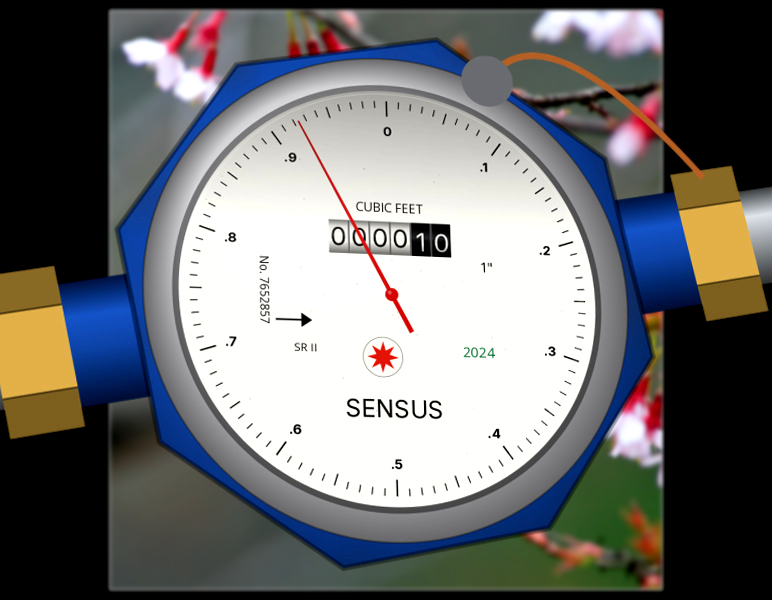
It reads 9.92; ft³
